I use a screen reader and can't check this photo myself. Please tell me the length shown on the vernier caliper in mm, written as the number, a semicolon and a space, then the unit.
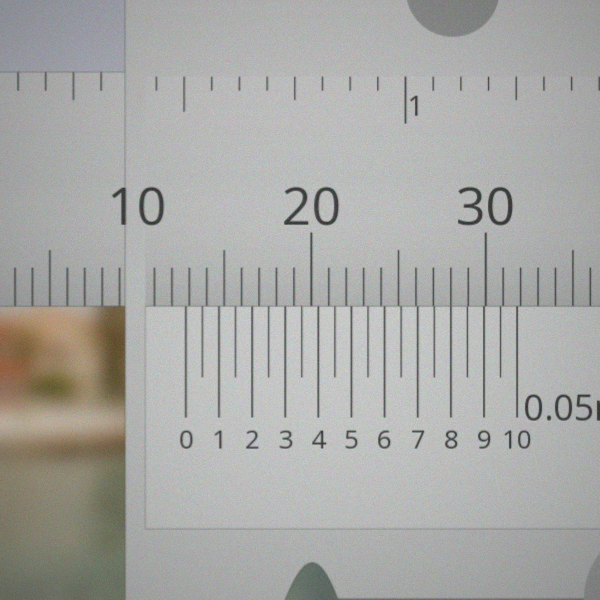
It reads 12.8; mm
